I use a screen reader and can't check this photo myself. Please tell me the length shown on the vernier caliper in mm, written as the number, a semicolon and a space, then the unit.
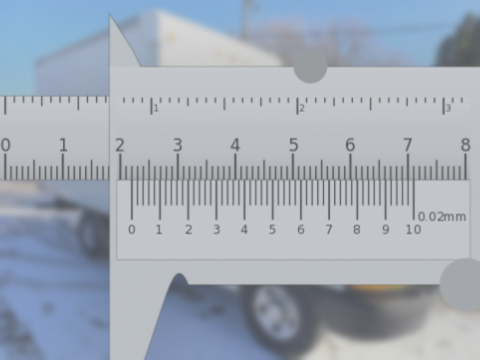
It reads 22.0; mm
